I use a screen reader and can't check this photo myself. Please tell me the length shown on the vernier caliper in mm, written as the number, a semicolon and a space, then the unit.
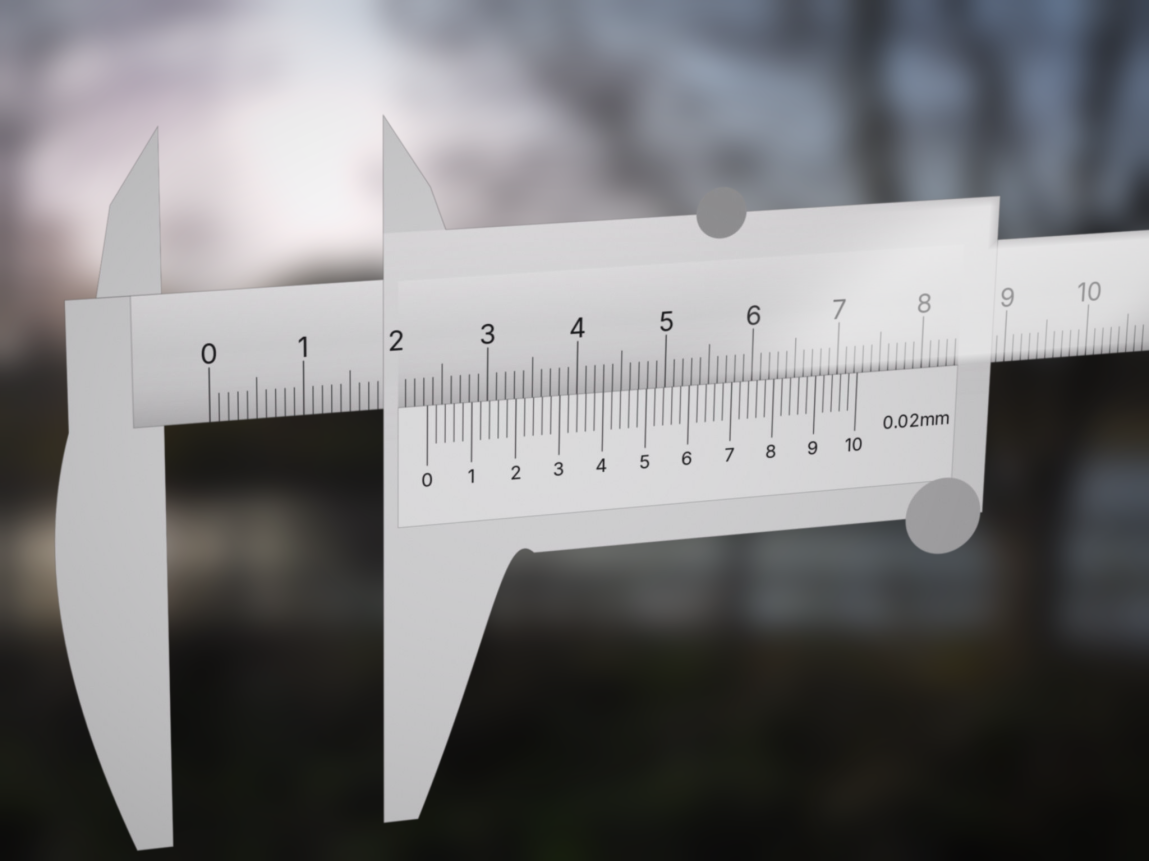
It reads 23.4; mm
